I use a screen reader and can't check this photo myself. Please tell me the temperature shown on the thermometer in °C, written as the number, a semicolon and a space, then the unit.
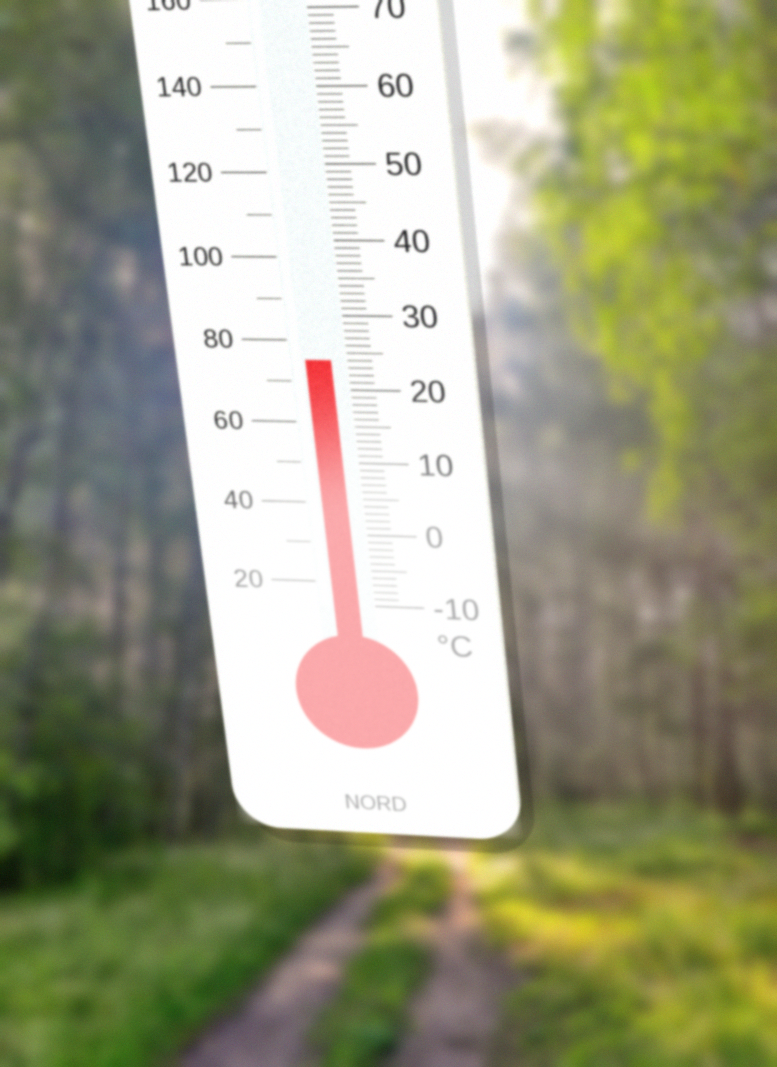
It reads 24; °C
